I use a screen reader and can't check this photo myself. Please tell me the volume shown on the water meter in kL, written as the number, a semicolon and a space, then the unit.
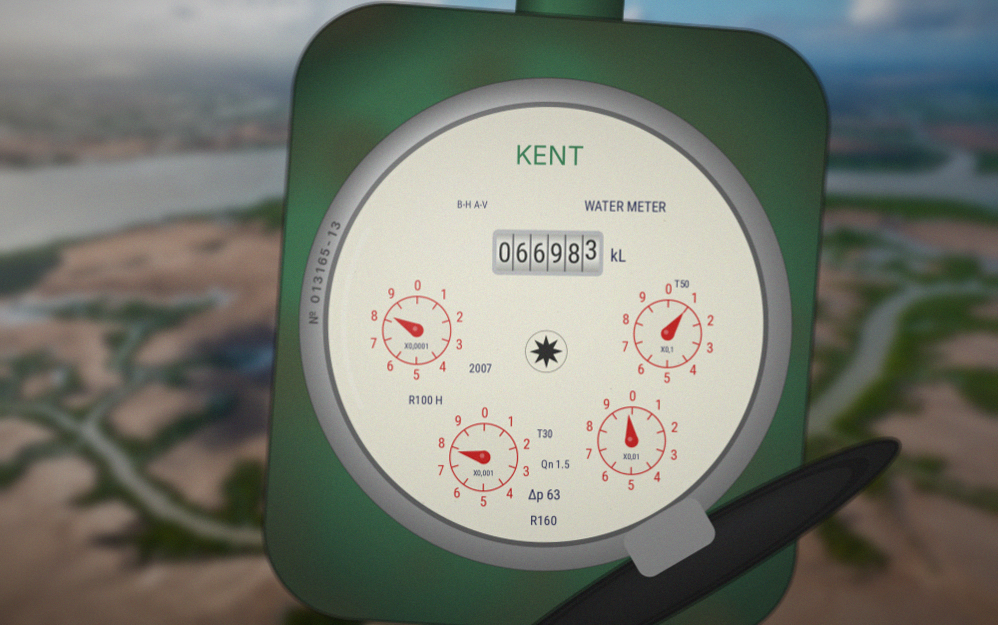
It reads 66983.0978; kL
